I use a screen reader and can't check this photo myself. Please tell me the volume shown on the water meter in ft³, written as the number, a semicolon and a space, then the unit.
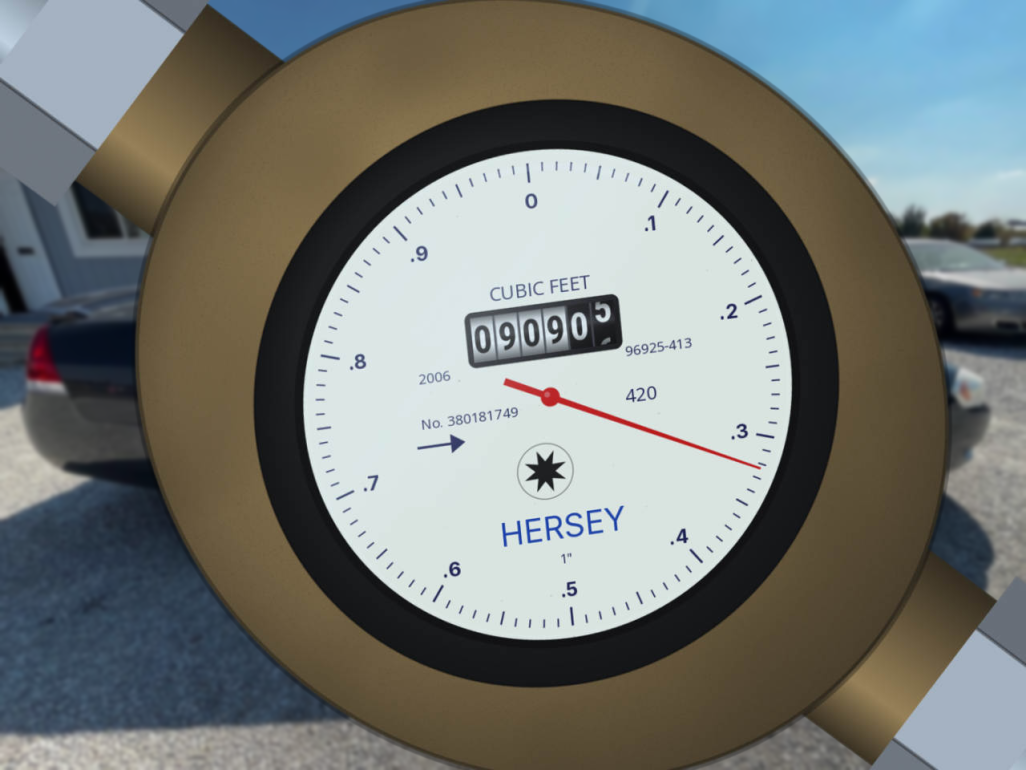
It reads 90905.32; ft³
